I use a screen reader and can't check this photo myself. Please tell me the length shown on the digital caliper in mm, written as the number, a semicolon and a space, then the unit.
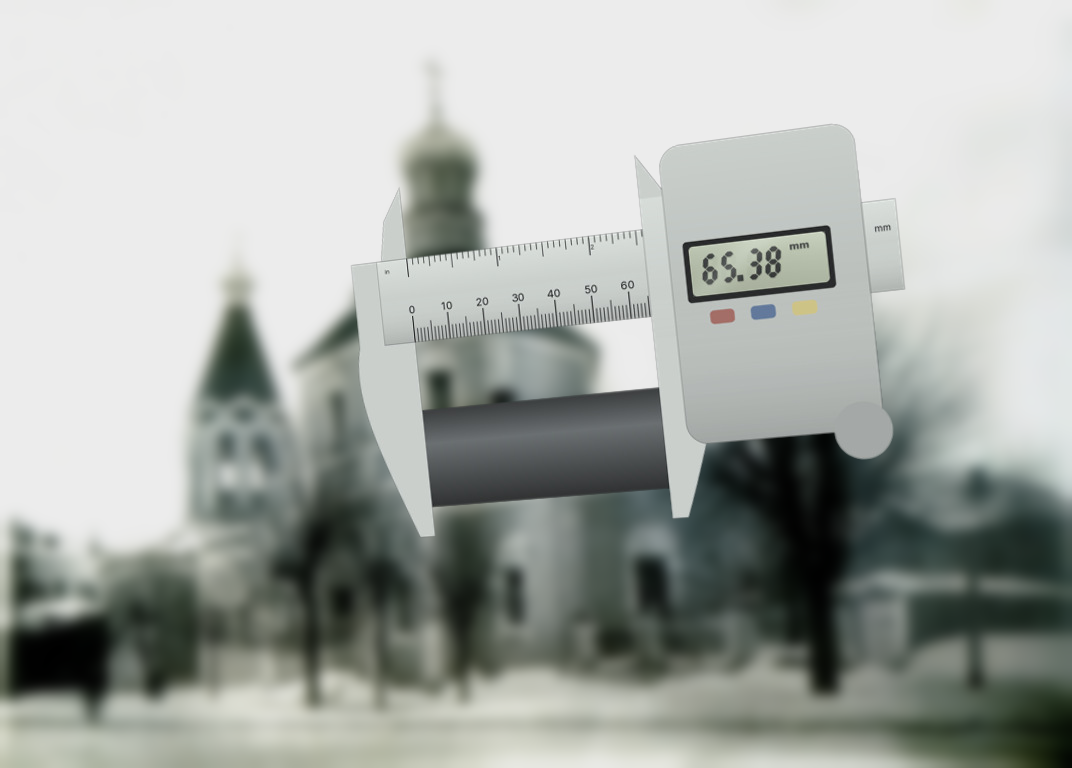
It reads 65.38; mm
